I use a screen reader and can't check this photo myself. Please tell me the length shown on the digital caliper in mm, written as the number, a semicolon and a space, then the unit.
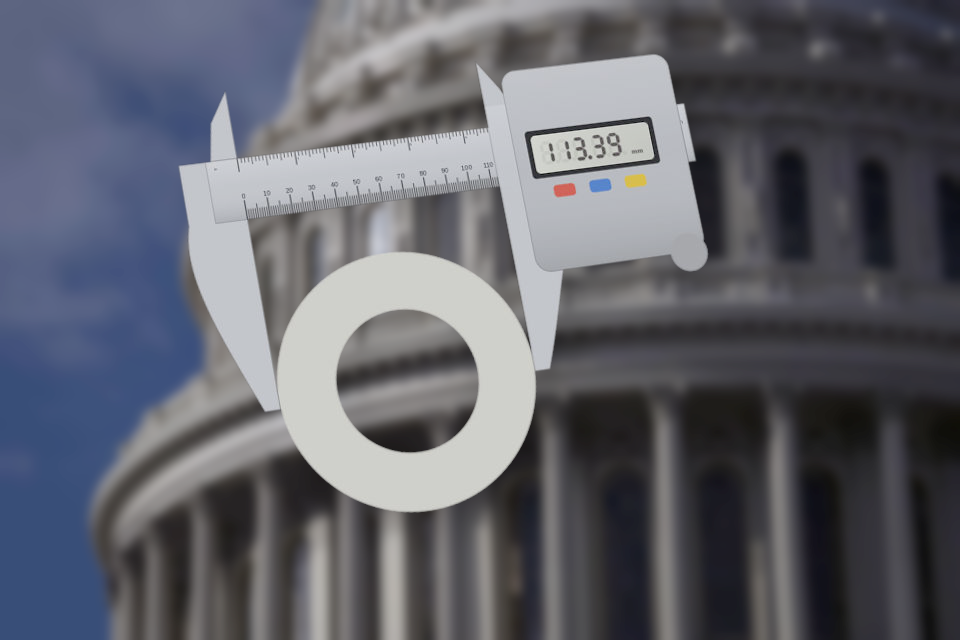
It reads 113.39; mm
